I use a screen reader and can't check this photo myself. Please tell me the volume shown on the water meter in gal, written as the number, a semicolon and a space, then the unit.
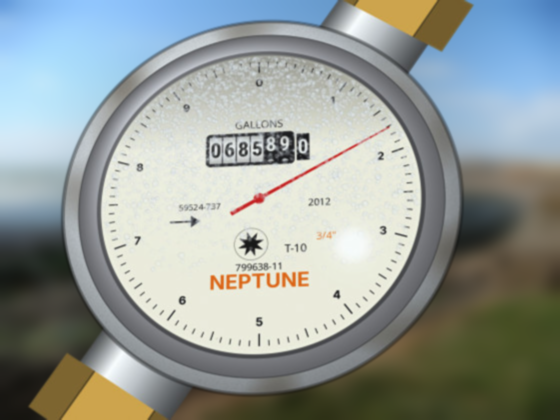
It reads 685891.7; gal
